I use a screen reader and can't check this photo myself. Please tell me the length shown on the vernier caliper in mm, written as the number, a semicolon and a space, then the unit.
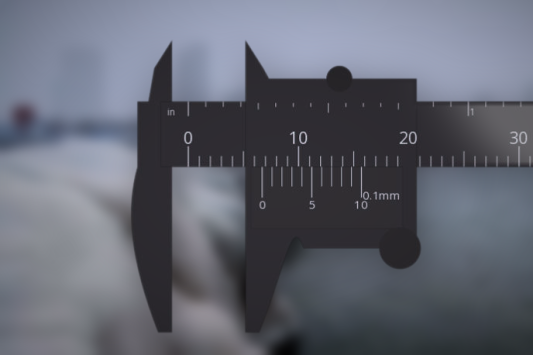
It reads 6.7; mm
